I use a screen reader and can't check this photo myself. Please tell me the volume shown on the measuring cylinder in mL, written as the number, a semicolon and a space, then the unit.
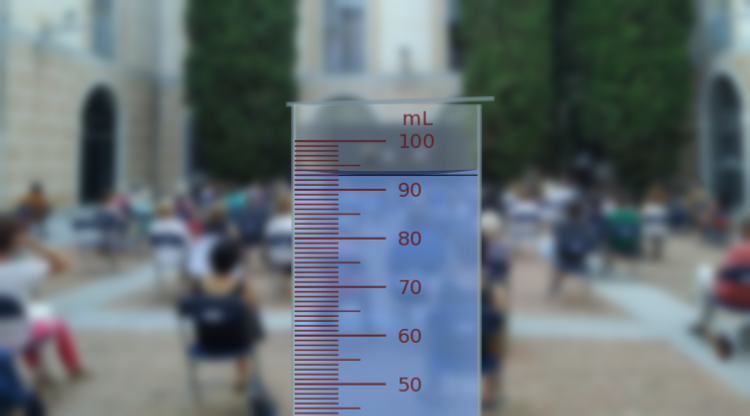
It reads 93; mL
